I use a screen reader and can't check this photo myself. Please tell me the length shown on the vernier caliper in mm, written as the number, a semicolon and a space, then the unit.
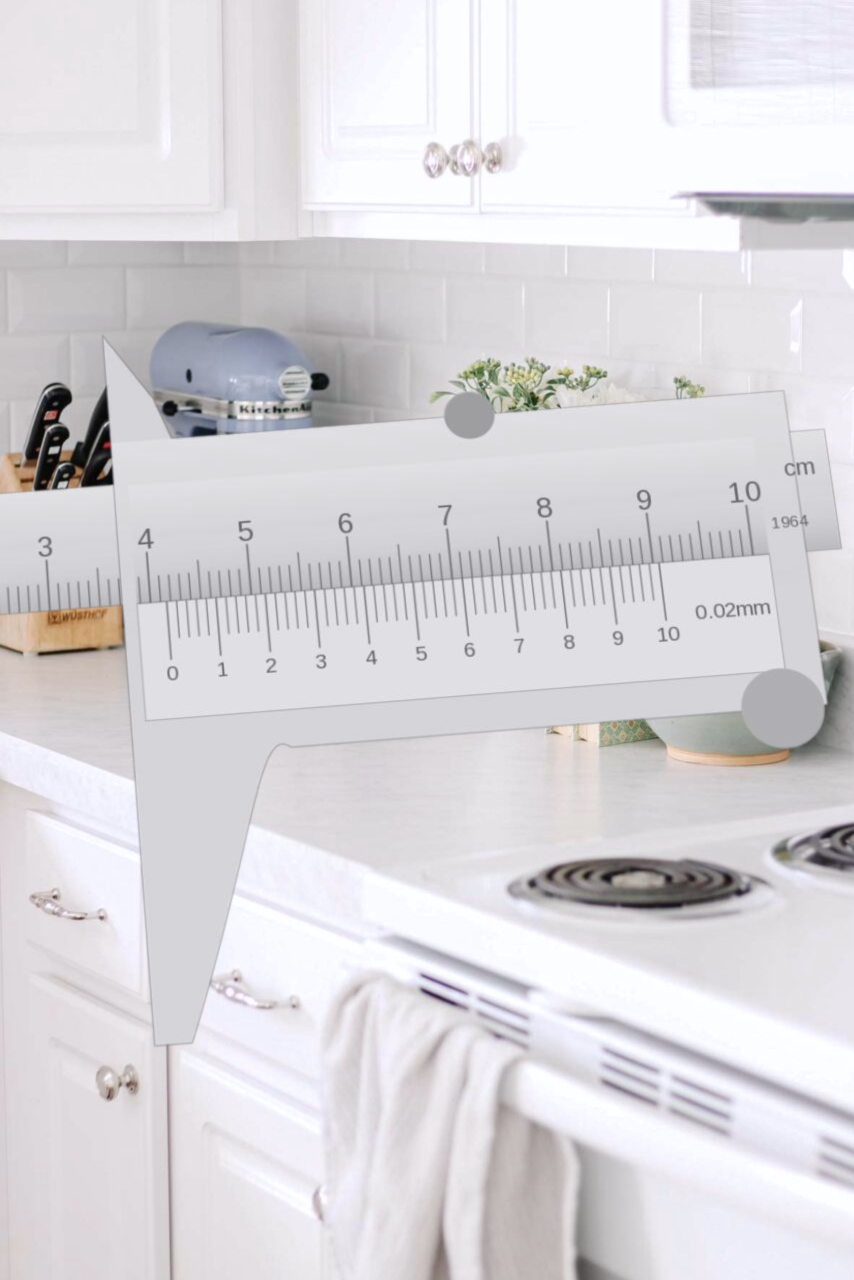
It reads 41.6; mm
